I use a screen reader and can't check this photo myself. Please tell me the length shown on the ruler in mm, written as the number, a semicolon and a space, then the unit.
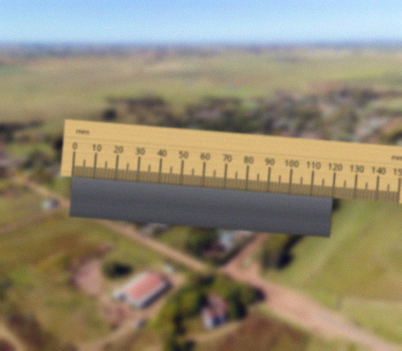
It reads 120; mm
